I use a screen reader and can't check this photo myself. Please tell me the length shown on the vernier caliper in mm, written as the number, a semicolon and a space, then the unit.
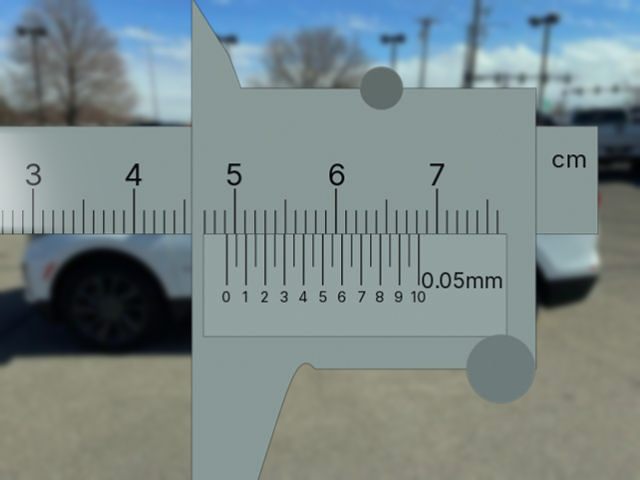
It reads 49.2; mm
